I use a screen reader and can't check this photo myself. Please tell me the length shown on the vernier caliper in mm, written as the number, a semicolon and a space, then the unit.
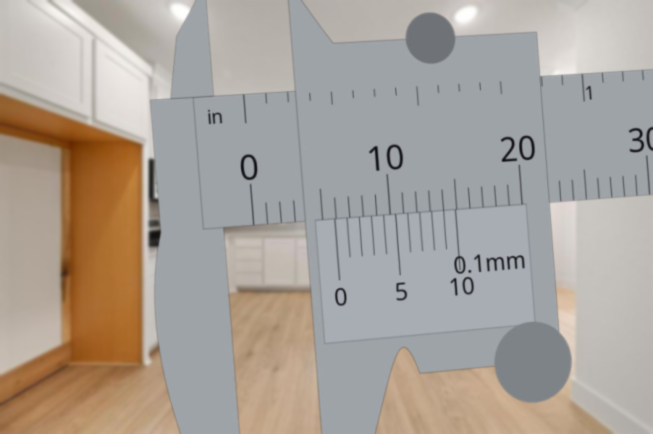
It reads 5.9; mm
